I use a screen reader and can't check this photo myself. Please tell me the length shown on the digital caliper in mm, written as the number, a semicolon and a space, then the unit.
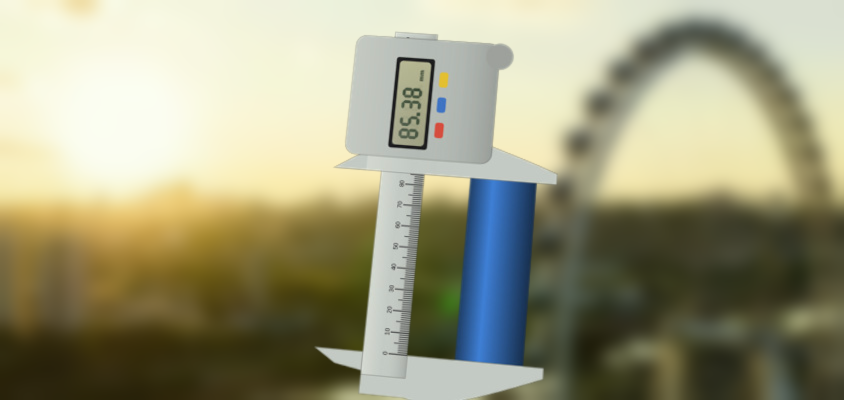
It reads 85.38; mm
